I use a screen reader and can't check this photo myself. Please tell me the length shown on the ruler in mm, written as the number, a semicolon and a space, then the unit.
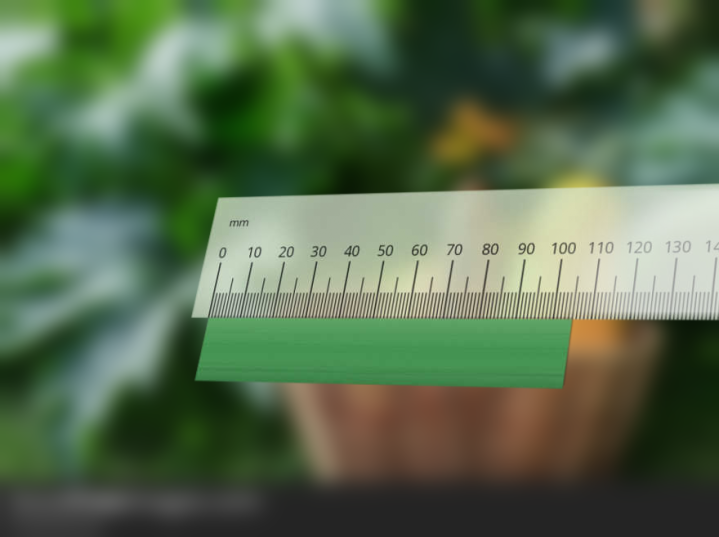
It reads 105; mm
